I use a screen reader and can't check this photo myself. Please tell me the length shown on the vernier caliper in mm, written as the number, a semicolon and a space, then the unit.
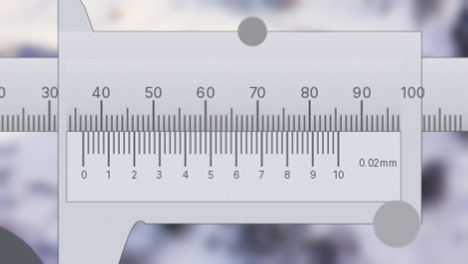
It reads 36.5; mm
